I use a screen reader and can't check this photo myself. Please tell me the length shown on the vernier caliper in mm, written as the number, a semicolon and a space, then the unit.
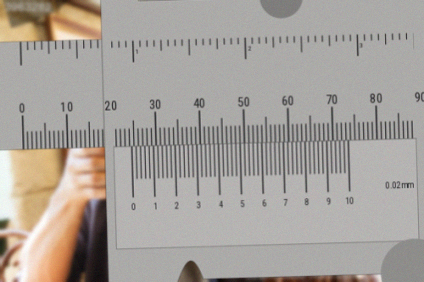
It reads 24.5; mm
